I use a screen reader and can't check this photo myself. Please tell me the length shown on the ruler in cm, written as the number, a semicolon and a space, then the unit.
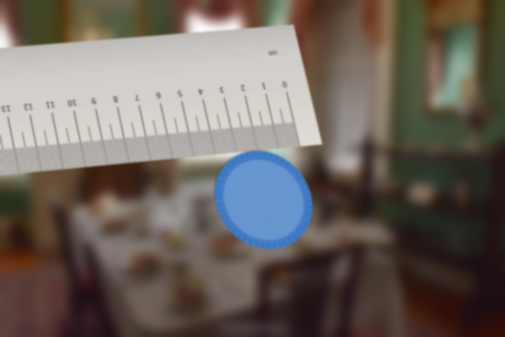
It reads 4.5; cm
